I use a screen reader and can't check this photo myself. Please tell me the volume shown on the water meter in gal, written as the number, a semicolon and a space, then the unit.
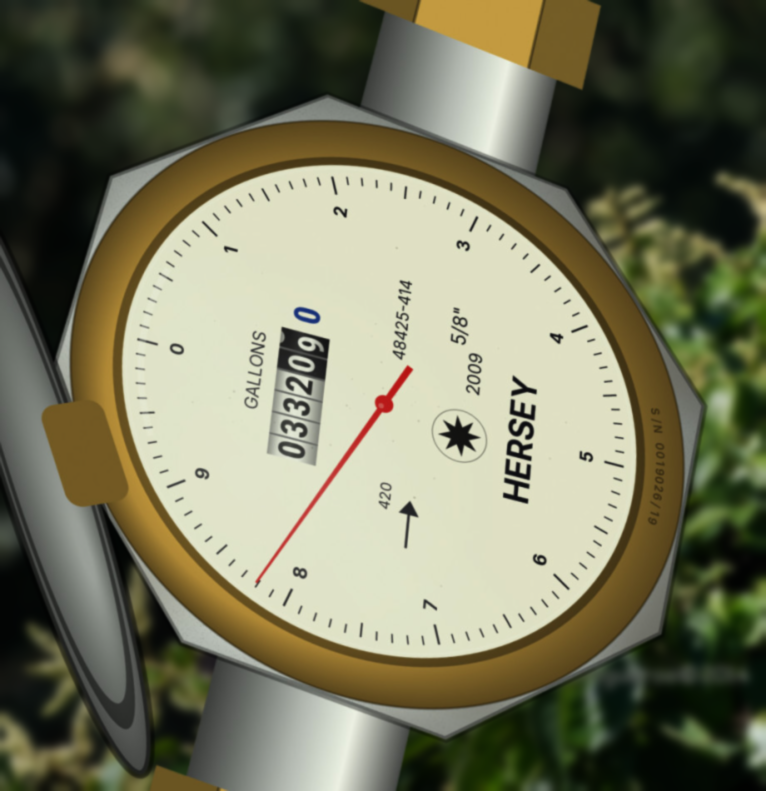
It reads 332088.2; gal
